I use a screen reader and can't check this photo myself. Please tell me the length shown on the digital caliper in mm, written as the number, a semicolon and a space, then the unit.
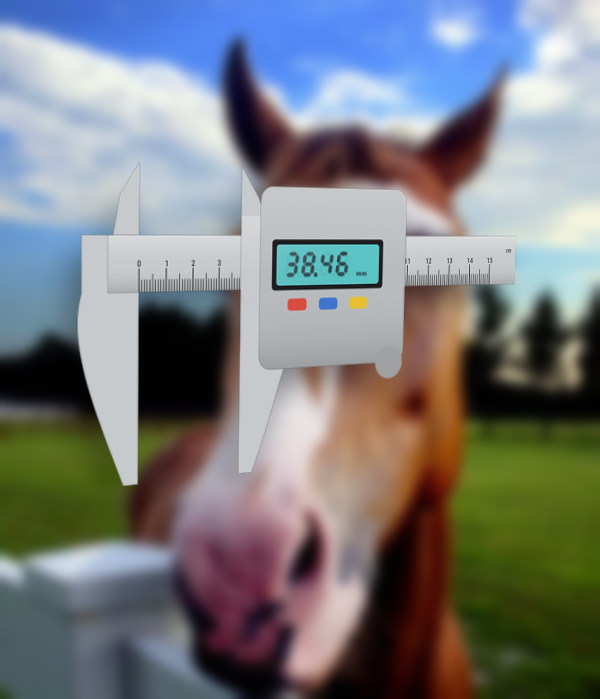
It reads 38.46; mm
